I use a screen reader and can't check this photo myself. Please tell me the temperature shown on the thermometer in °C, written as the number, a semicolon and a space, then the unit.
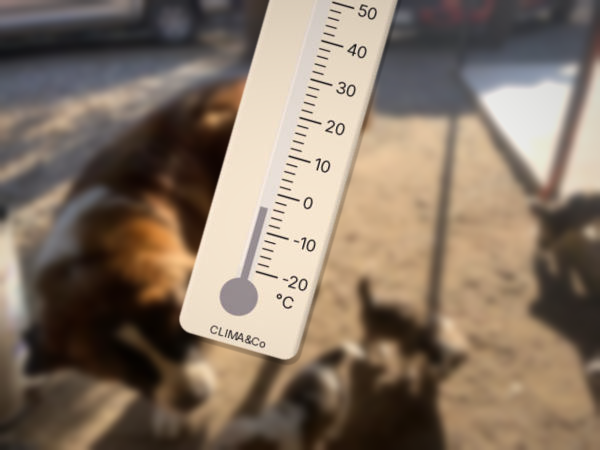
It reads -4; °C
